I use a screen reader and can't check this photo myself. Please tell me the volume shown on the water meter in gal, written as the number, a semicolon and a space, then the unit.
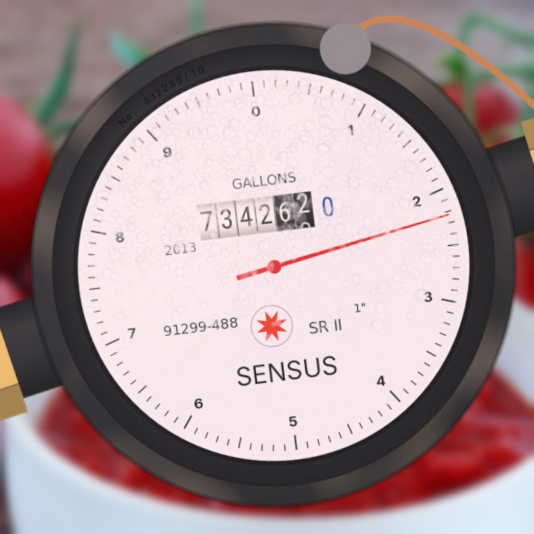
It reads 7342622.2; gal
